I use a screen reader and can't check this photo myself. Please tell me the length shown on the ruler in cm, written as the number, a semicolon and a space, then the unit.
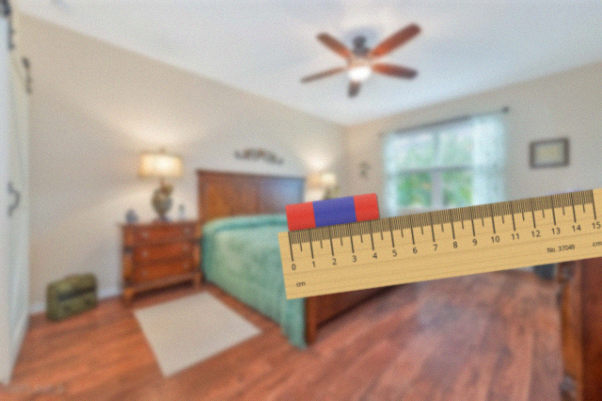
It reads 4.5; cm
